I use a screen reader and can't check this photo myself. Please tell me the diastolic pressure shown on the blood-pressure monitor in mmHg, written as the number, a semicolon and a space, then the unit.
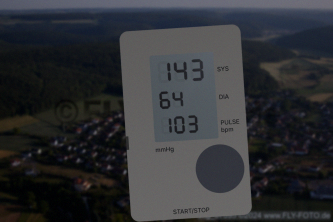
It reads 64; mmHg
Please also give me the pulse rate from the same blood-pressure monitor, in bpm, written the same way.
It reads 103; bpm
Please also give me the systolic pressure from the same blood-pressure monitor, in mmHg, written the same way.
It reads 143; mmHg
